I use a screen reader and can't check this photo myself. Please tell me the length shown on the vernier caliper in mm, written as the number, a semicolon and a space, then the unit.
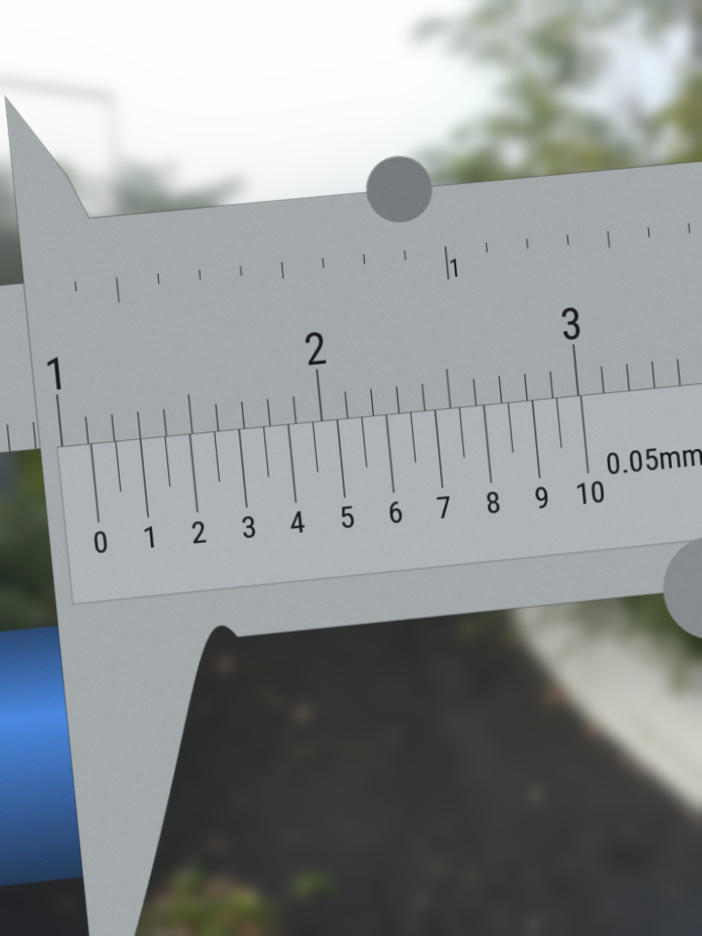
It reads 11.1; mm
